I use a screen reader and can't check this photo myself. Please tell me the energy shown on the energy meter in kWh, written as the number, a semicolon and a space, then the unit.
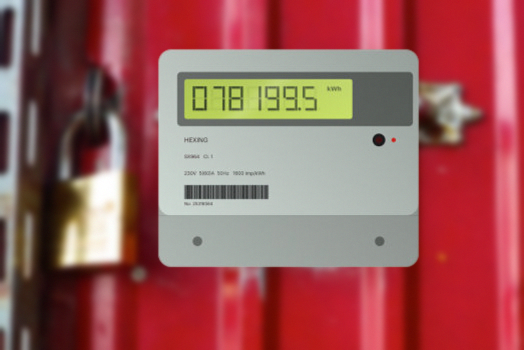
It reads 78199.5; kWh
